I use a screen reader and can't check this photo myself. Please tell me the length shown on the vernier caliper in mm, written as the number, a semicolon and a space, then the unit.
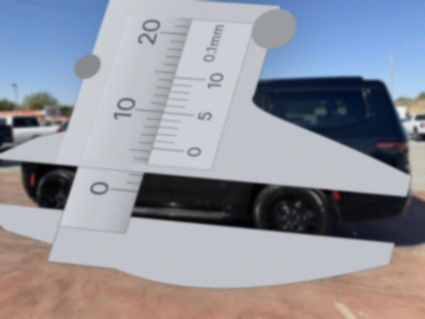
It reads 5.4; mm
